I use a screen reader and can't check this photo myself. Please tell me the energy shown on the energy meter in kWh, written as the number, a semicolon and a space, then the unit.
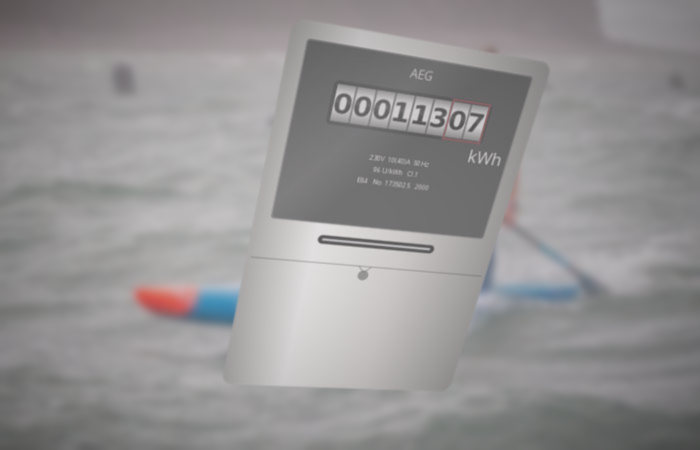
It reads 113.07; kWh
